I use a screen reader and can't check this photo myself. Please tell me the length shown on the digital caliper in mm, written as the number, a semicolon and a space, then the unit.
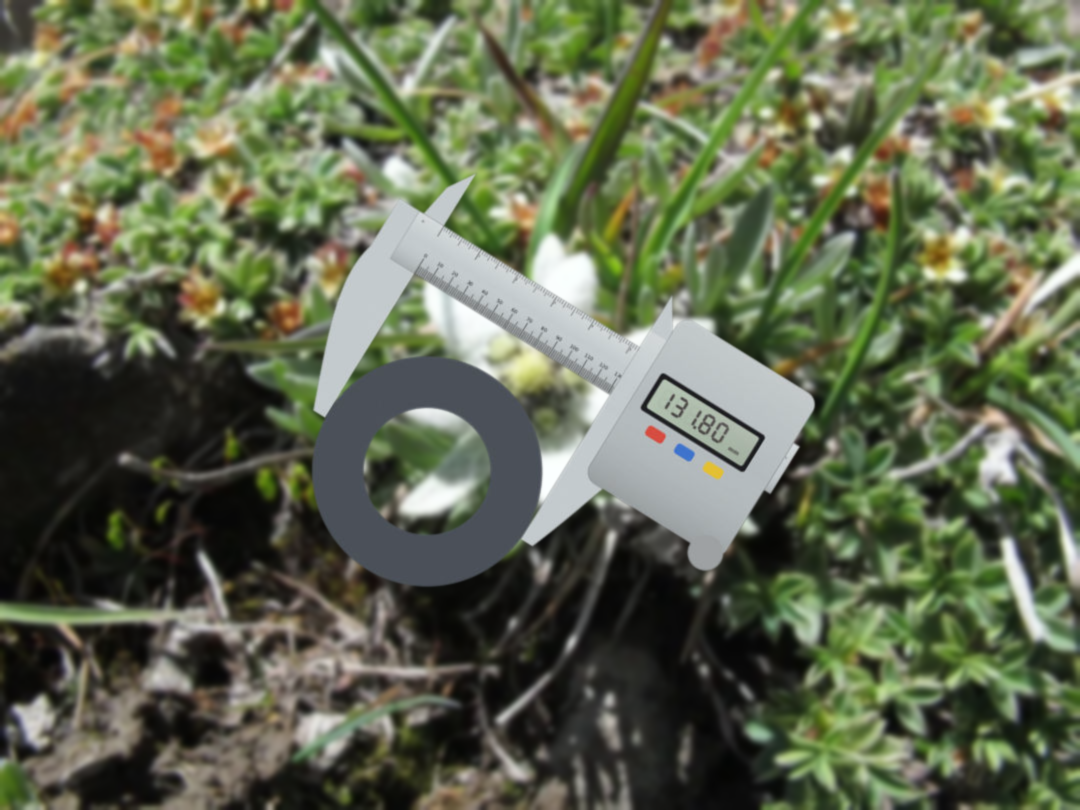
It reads 131.80; mm
